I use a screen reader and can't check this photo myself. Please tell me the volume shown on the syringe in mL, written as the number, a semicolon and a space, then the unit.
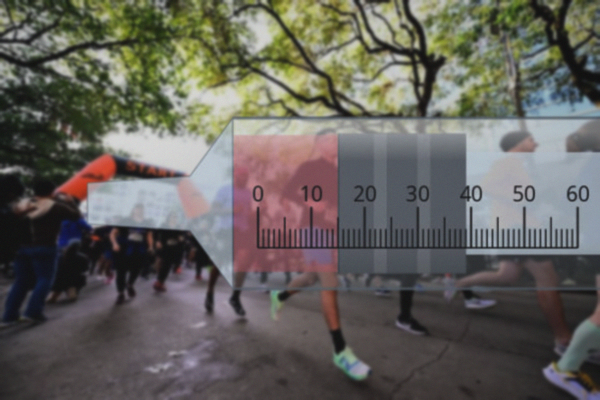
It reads 15; mL
